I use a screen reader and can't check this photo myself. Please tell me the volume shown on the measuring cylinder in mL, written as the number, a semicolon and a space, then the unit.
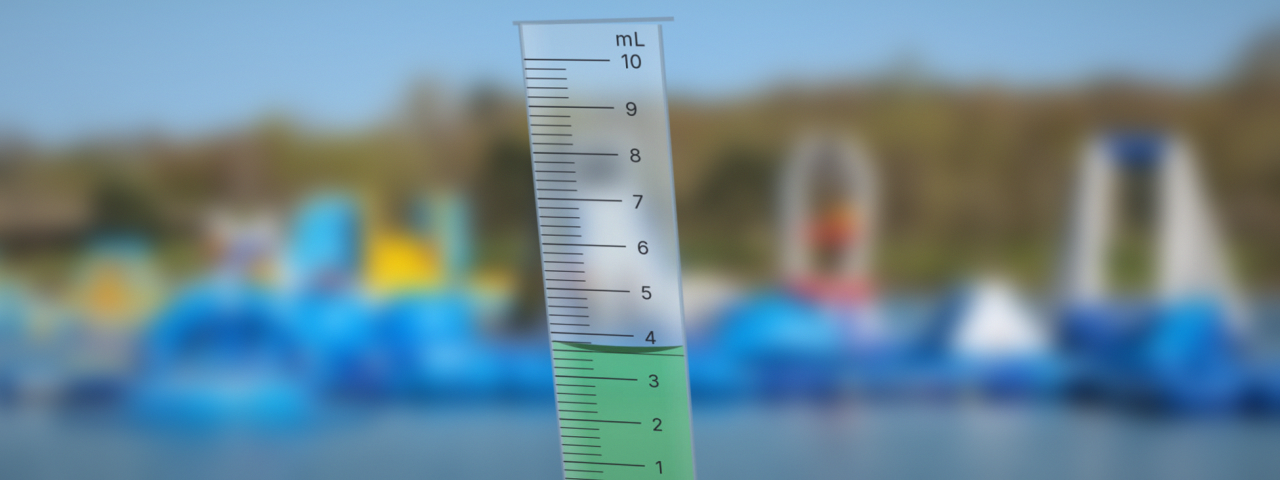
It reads 3.6; mL
